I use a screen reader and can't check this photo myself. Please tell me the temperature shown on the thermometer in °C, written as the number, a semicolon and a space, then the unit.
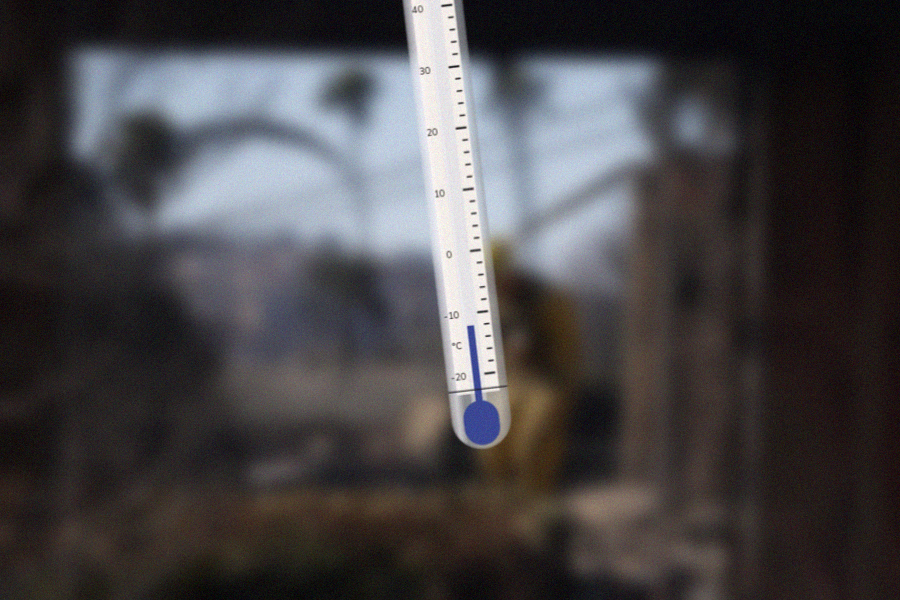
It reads -12; °C
